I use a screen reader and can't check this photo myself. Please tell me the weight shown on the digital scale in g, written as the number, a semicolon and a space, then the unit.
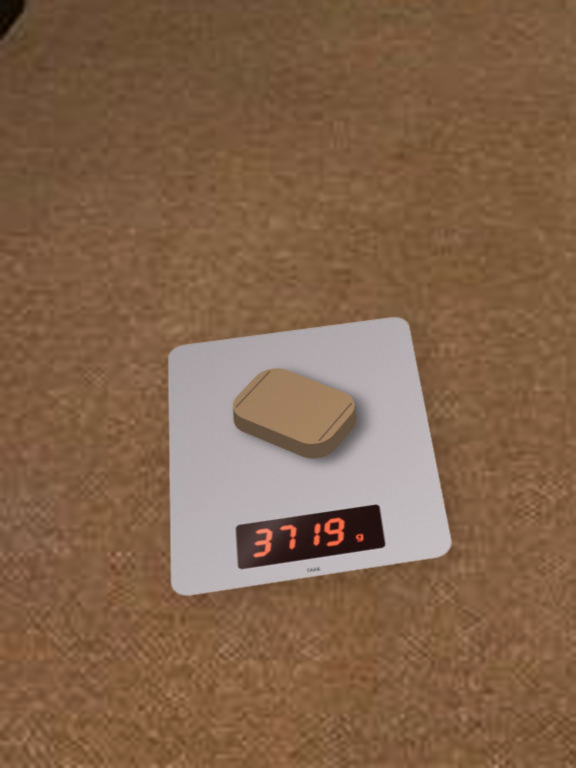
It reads 3719; g
